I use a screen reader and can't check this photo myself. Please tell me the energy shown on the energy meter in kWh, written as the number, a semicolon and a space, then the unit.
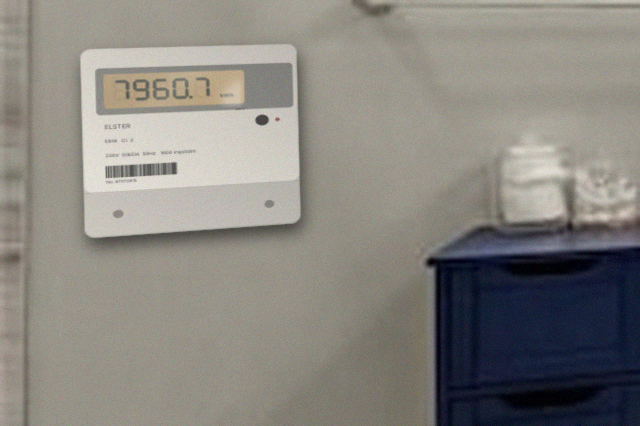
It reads 7960.7; kWh
